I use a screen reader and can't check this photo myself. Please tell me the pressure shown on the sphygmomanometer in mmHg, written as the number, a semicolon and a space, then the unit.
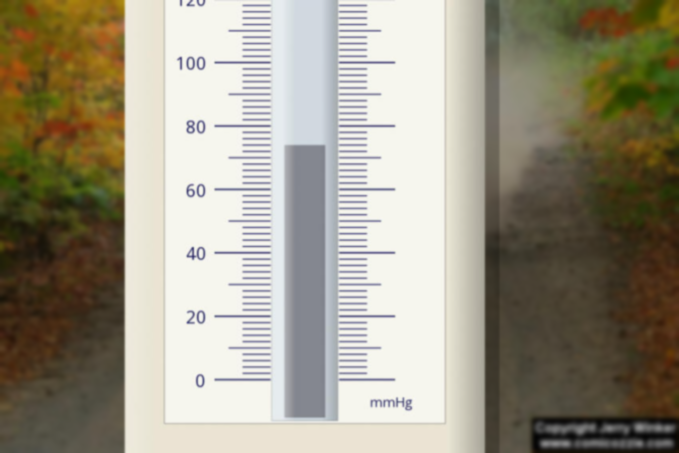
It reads 74; mmHg
